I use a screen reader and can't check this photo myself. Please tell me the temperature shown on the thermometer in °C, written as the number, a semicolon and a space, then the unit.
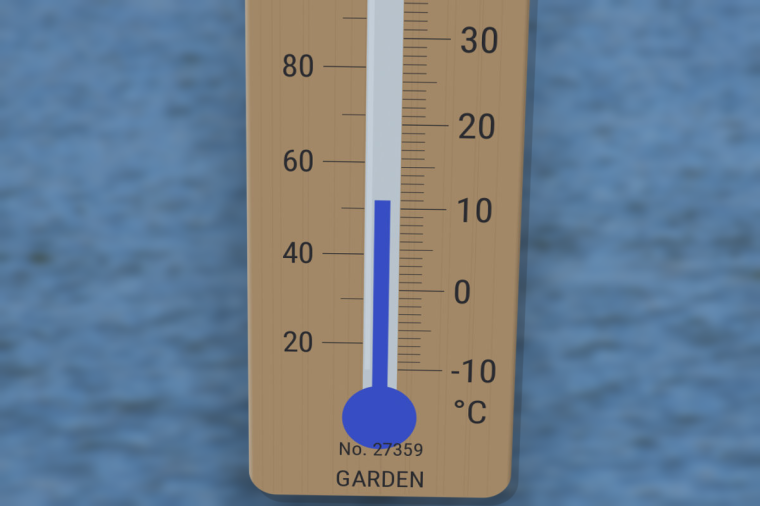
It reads 11; °C
